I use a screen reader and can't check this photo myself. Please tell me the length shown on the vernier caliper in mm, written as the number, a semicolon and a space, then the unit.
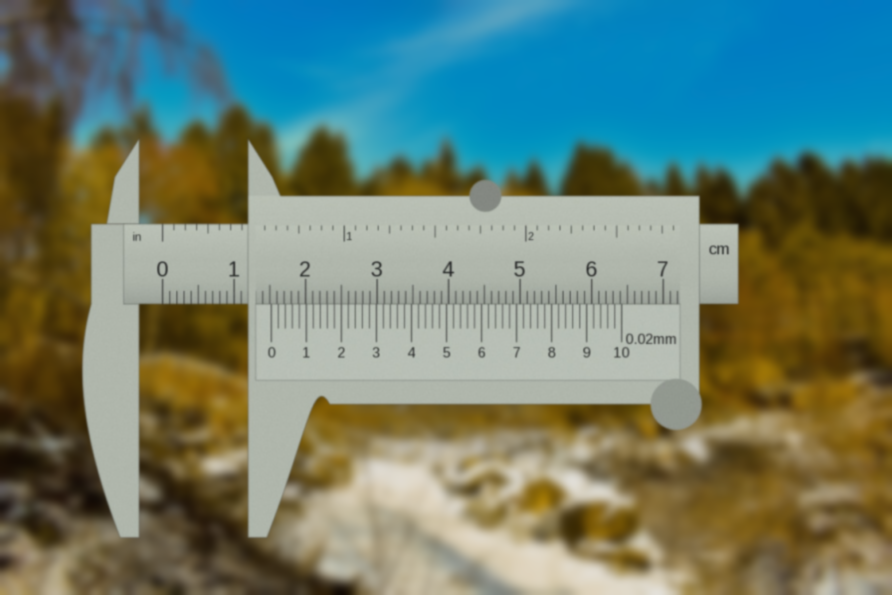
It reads 15.2; mm
